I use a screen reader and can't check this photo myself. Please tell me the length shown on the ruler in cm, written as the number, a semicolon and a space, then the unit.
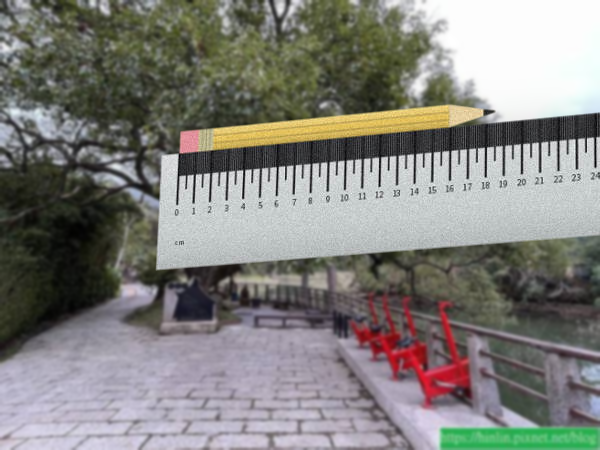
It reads 18.5; cm
